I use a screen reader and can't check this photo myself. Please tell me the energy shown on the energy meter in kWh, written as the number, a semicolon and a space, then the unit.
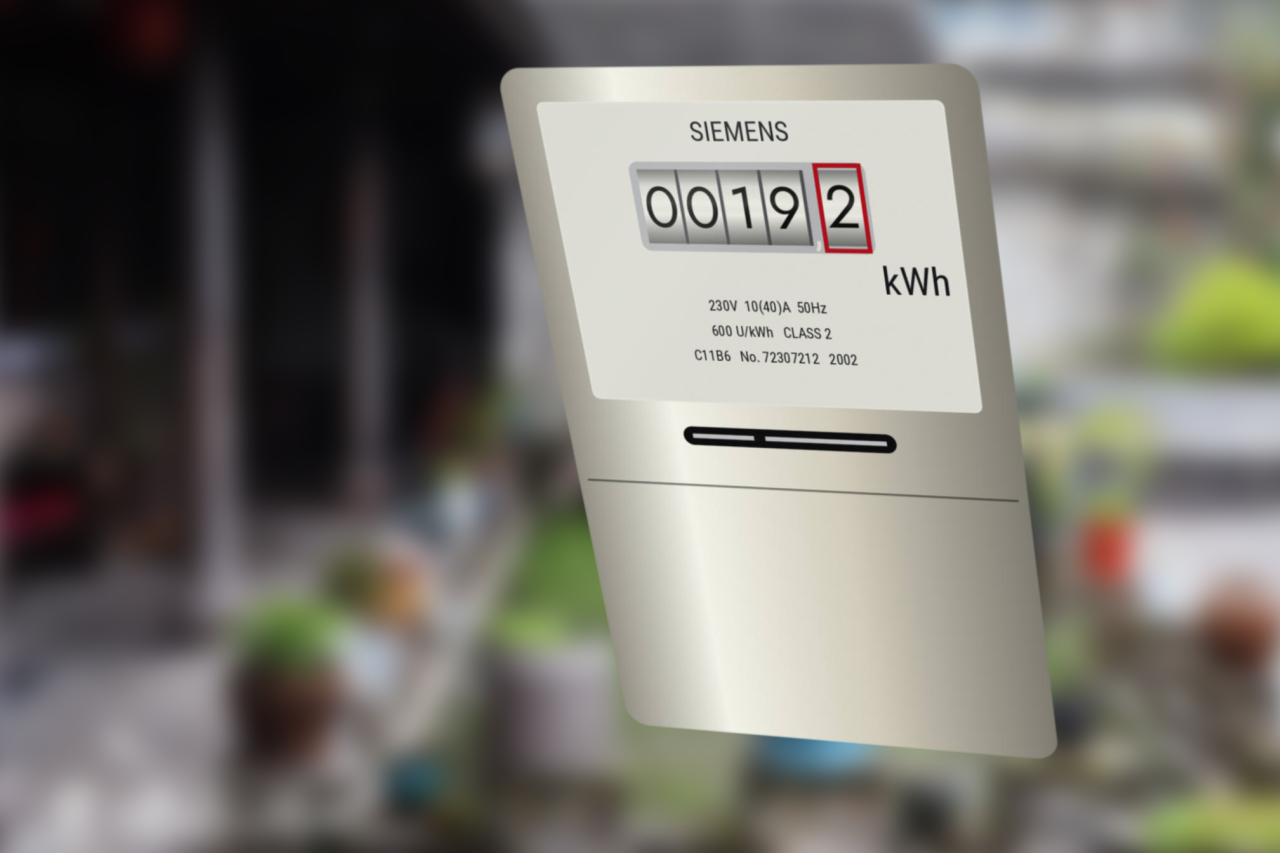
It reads 19.2; kWh
